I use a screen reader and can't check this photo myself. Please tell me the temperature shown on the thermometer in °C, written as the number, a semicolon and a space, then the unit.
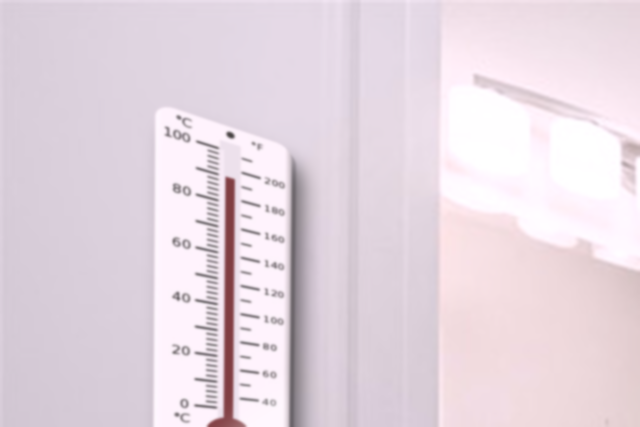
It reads 90; °C
